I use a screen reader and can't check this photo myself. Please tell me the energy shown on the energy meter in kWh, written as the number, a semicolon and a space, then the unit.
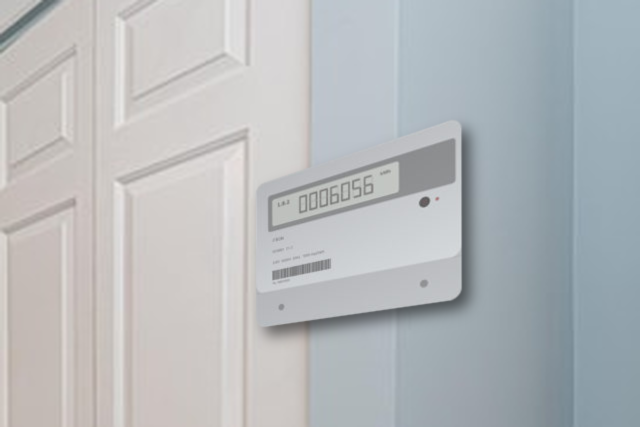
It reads 6056; kWh
